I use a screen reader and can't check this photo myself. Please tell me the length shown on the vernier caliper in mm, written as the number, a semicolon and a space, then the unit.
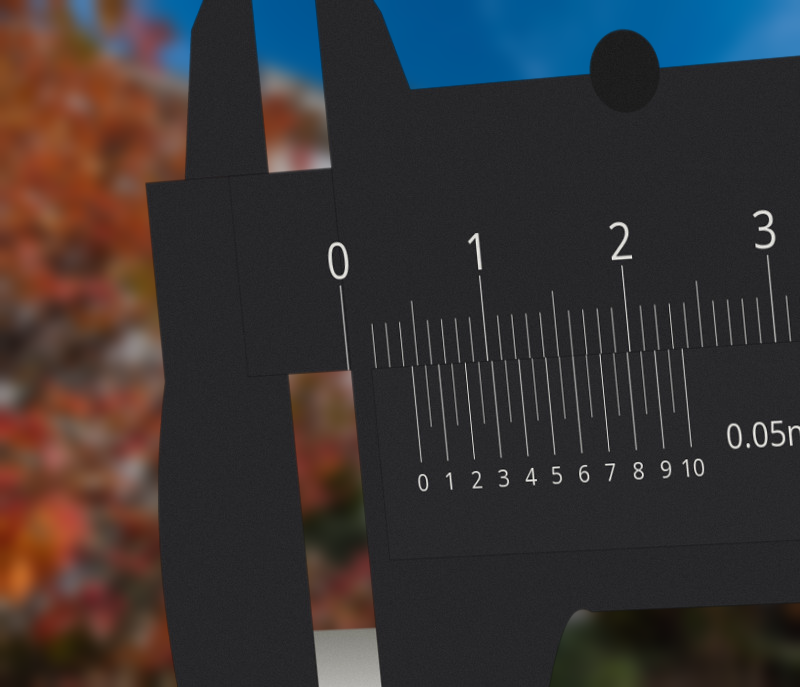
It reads 4.6; mm
